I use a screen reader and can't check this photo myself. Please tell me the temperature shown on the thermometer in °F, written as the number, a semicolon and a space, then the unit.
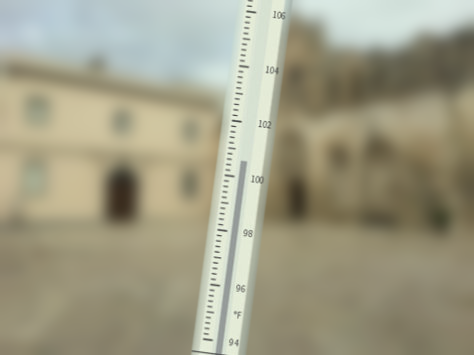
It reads 100.6; °F
